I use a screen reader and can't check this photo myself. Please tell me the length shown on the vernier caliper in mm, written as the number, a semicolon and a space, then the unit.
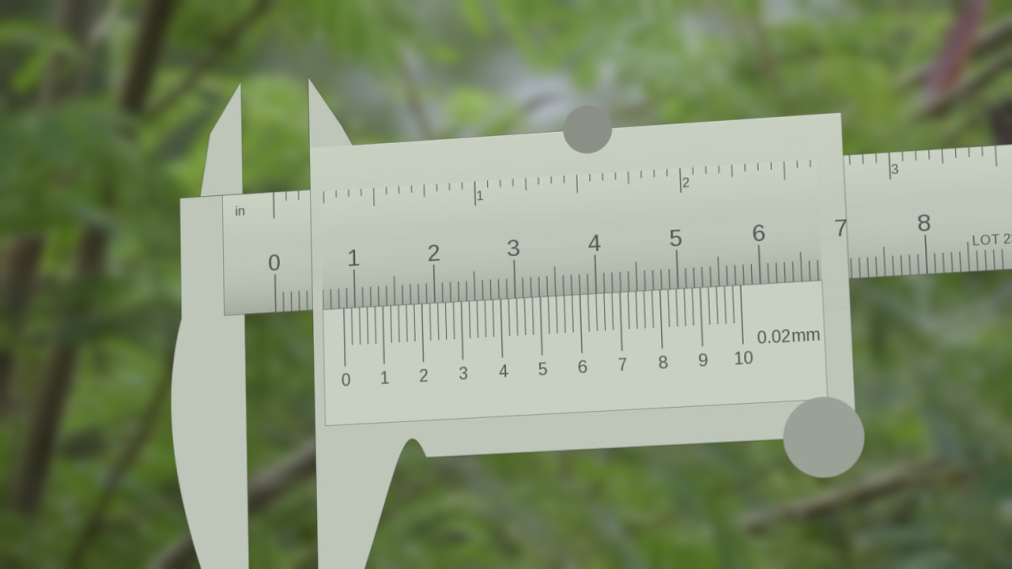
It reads 8.6; mm
